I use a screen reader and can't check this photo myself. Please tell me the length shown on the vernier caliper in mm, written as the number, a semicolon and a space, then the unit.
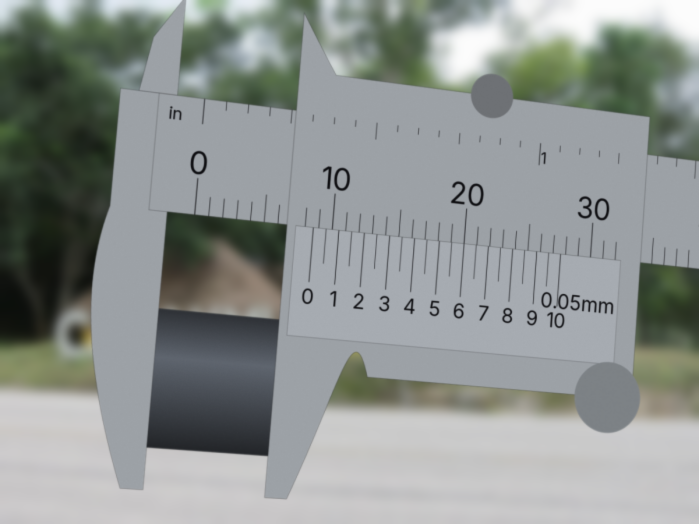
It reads 8.6; mm
